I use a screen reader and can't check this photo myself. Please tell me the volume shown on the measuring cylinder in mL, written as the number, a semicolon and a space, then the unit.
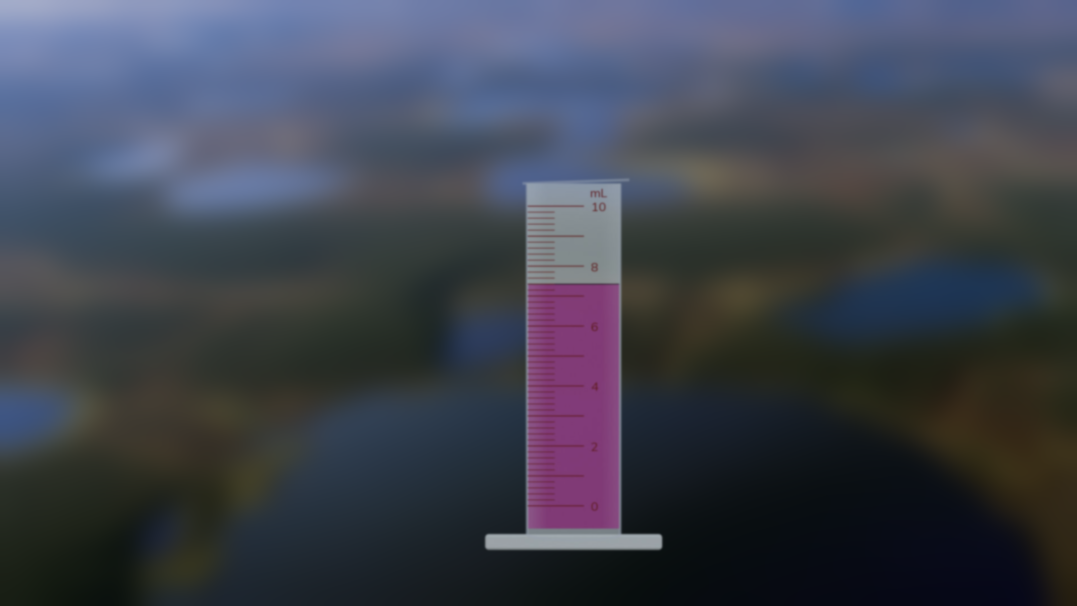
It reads 7.4; mL
